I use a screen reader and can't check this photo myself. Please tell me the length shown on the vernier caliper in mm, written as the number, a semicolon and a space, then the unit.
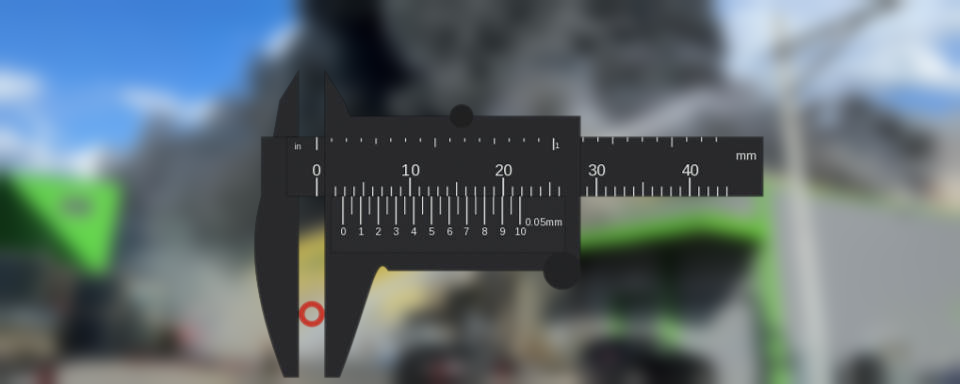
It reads 2.8; mm
